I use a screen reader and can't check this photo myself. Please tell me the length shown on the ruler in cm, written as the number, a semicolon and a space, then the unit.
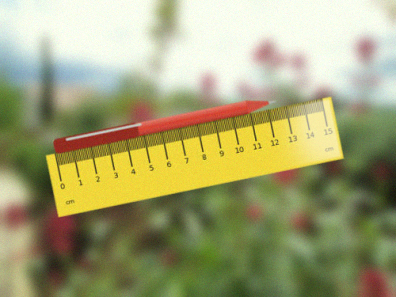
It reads 12.5; cm
